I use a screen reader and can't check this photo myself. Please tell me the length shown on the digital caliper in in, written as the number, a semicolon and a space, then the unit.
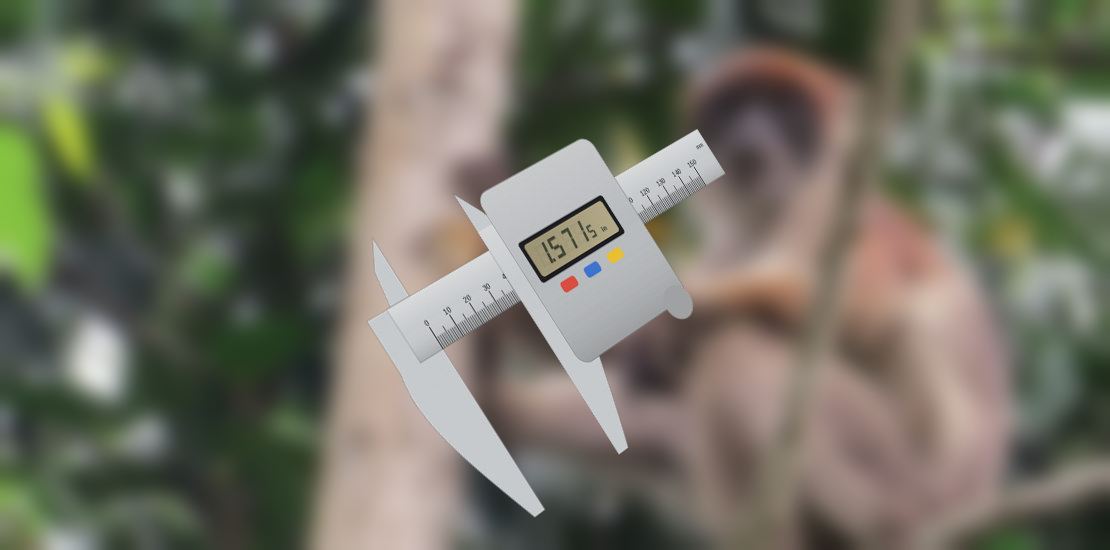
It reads 1.5715; in
